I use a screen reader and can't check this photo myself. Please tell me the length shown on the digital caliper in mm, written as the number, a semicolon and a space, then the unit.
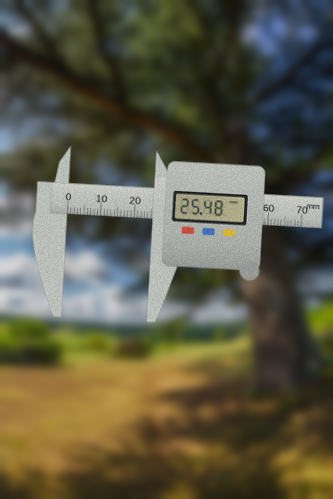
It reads 25.48; mm
